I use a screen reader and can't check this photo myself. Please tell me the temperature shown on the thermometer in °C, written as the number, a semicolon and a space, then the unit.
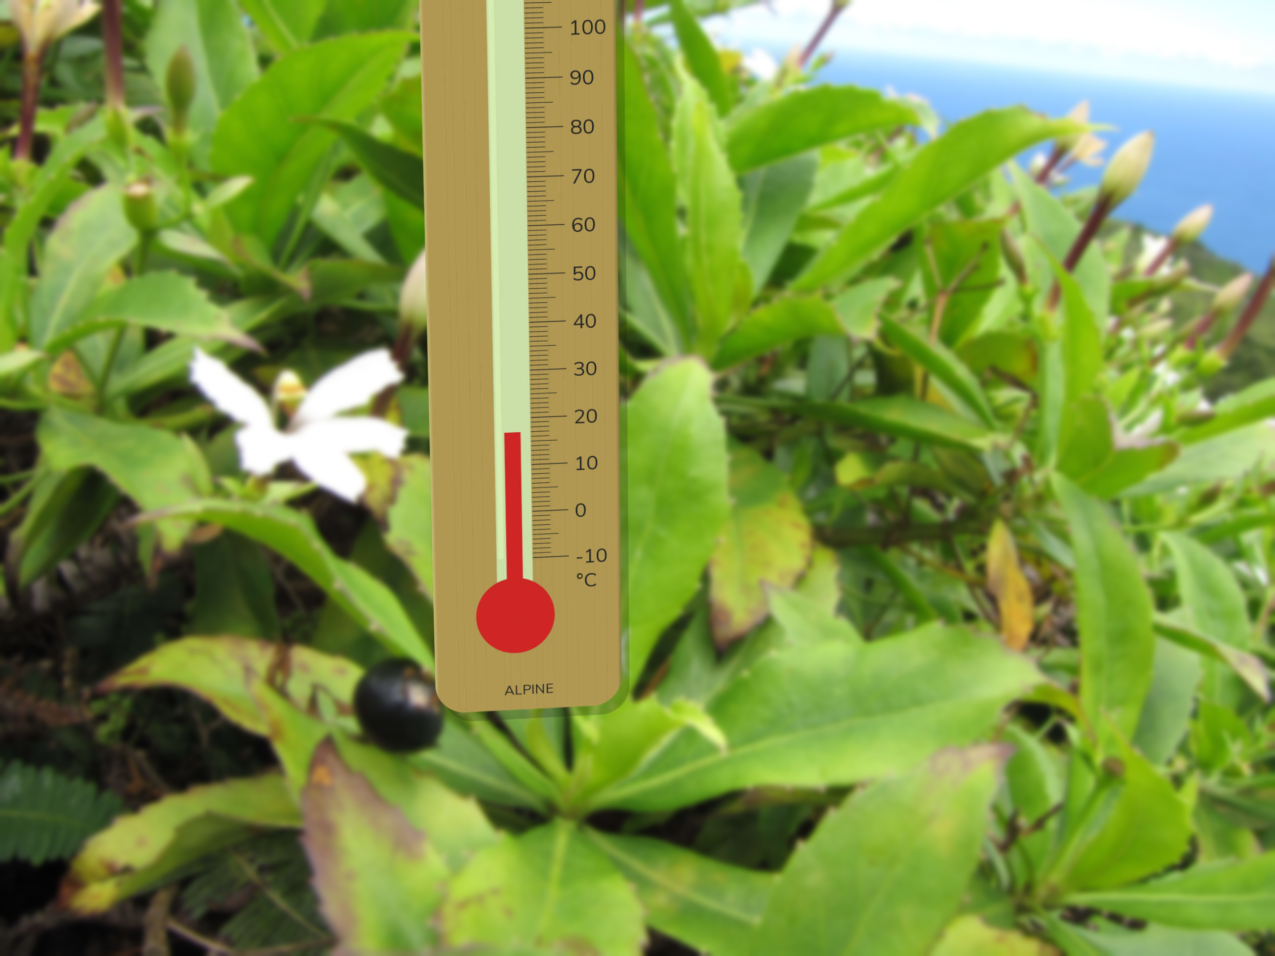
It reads 17; °C
